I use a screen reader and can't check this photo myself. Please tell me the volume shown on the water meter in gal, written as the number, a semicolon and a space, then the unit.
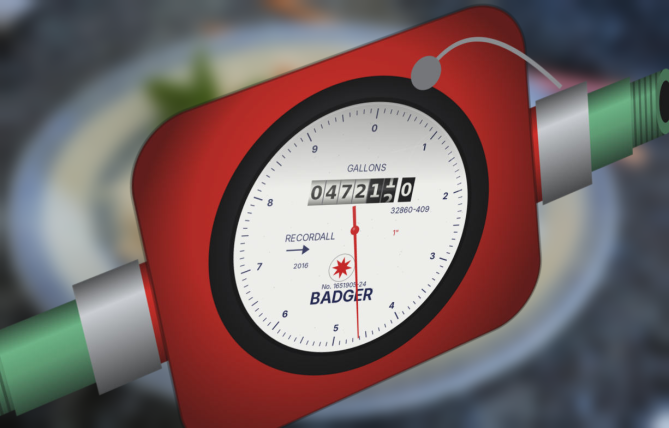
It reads 472114.6; gal
